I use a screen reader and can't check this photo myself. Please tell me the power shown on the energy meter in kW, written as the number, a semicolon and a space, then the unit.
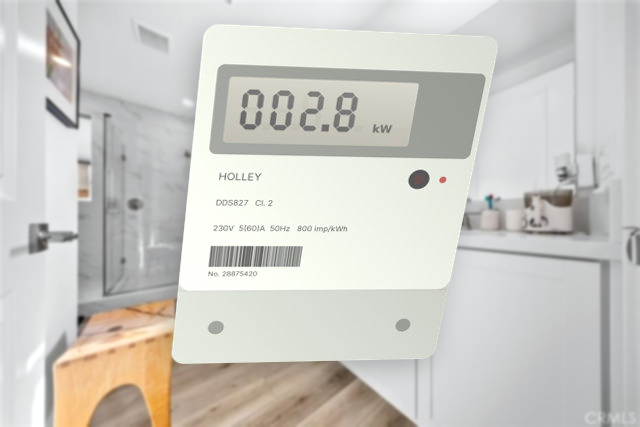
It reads 2.8; kW
